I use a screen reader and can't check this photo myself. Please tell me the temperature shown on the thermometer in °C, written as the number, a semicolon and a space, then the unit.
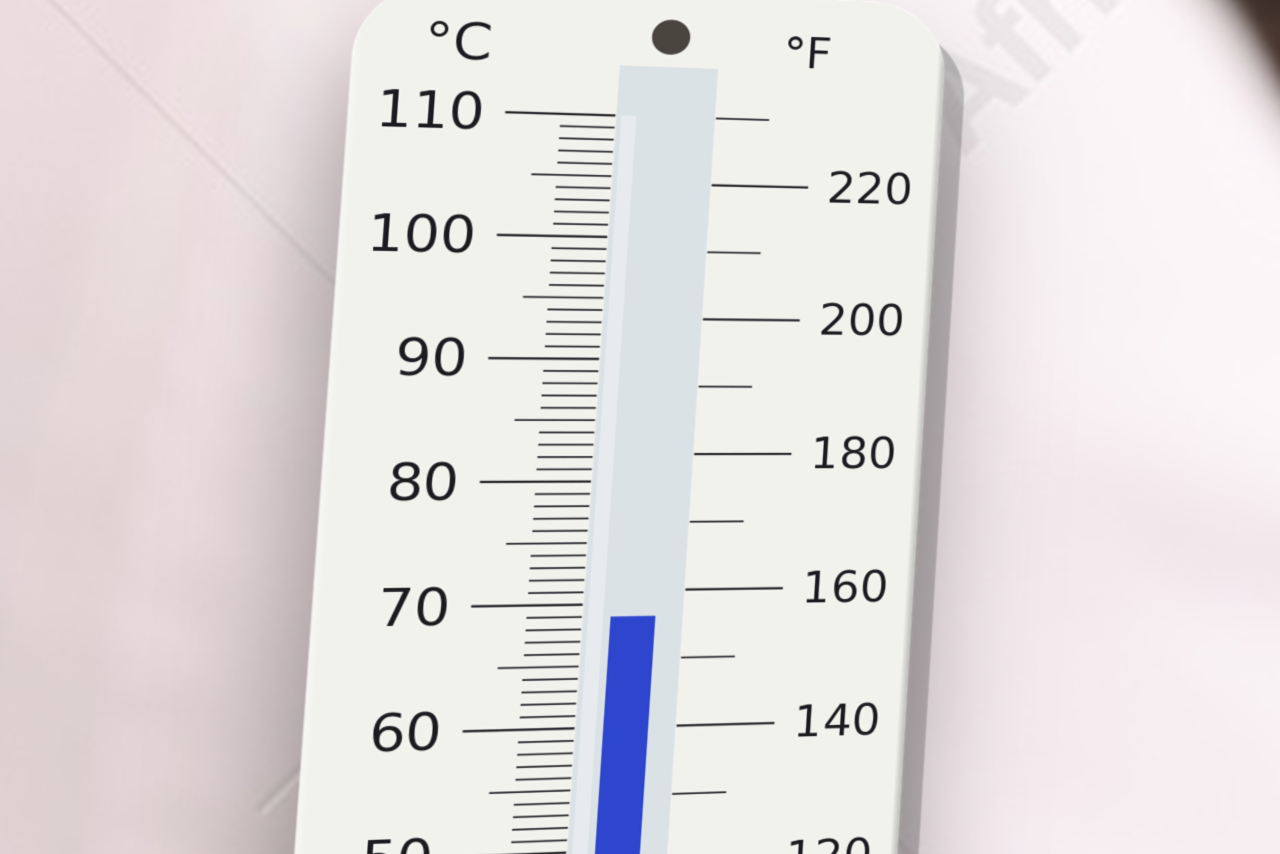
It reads 69; °C
